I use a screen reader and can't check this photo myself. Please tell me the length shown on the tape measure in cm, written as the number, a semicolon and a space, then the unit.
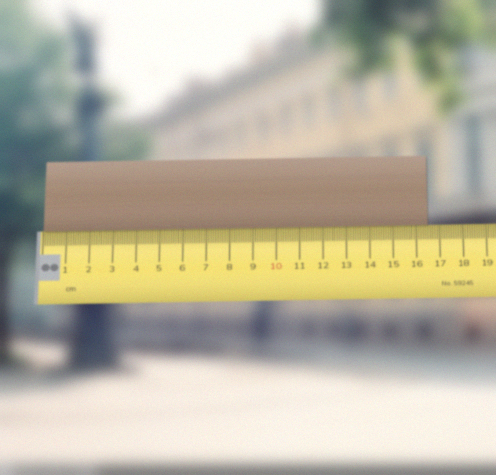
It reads 16.5; cm
